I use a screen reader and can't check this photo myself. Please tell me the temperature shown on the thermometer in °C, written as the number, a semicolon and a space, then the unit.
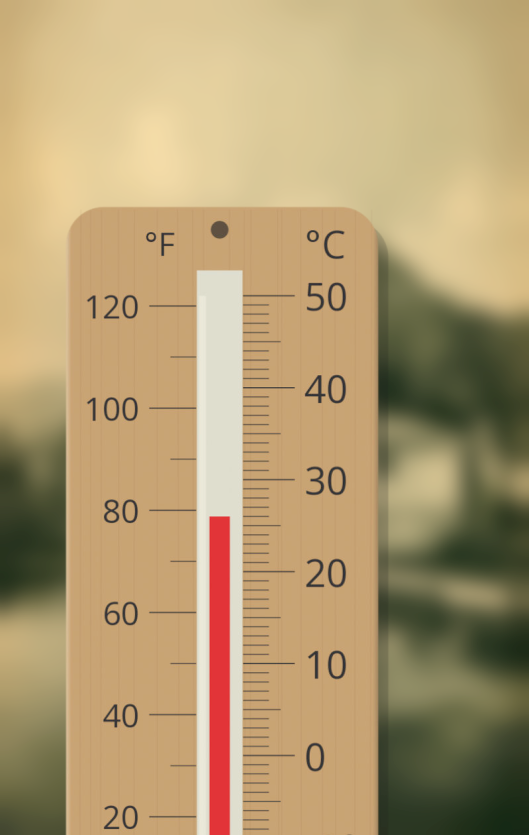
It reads 26; °C
